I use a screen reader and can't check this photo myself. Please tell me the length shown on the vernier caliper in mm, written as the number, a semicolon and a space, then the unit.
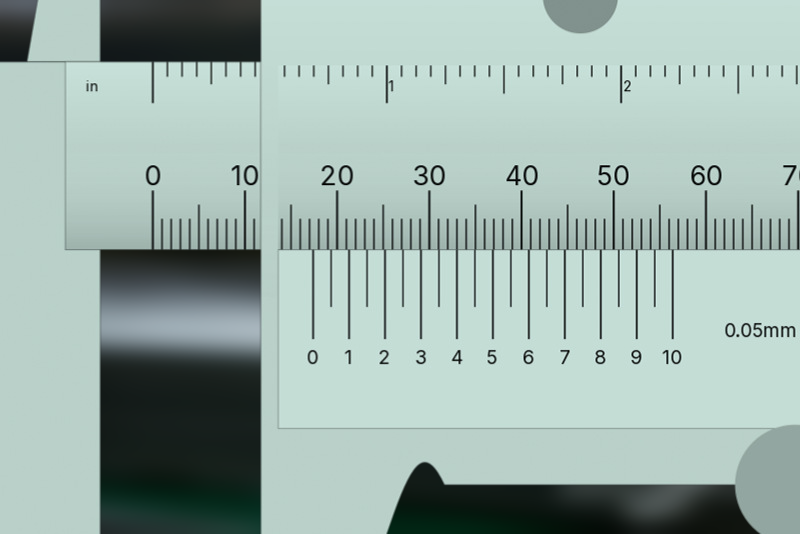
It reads 17.4; mm
